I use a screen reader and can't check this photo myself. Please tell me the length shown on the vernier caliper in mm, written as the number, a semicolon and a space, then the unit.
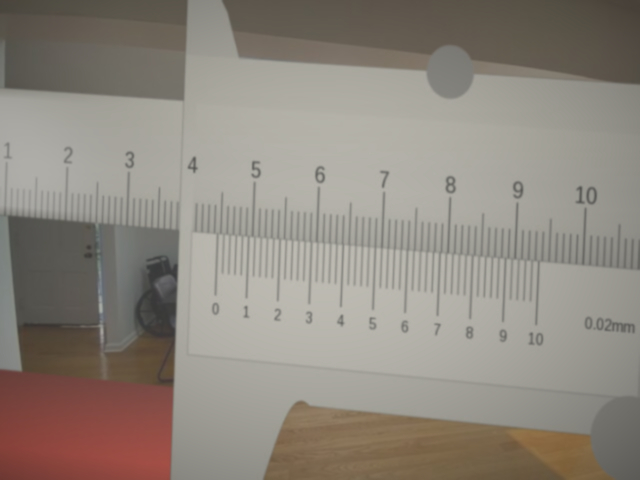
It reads 44.5; mm
